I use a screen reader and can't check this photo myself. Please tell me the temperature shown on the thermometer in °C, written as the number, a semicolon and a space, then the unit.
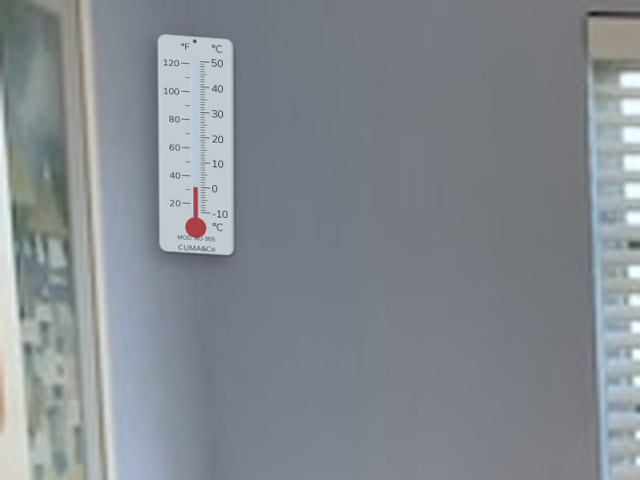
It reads 0; °C
